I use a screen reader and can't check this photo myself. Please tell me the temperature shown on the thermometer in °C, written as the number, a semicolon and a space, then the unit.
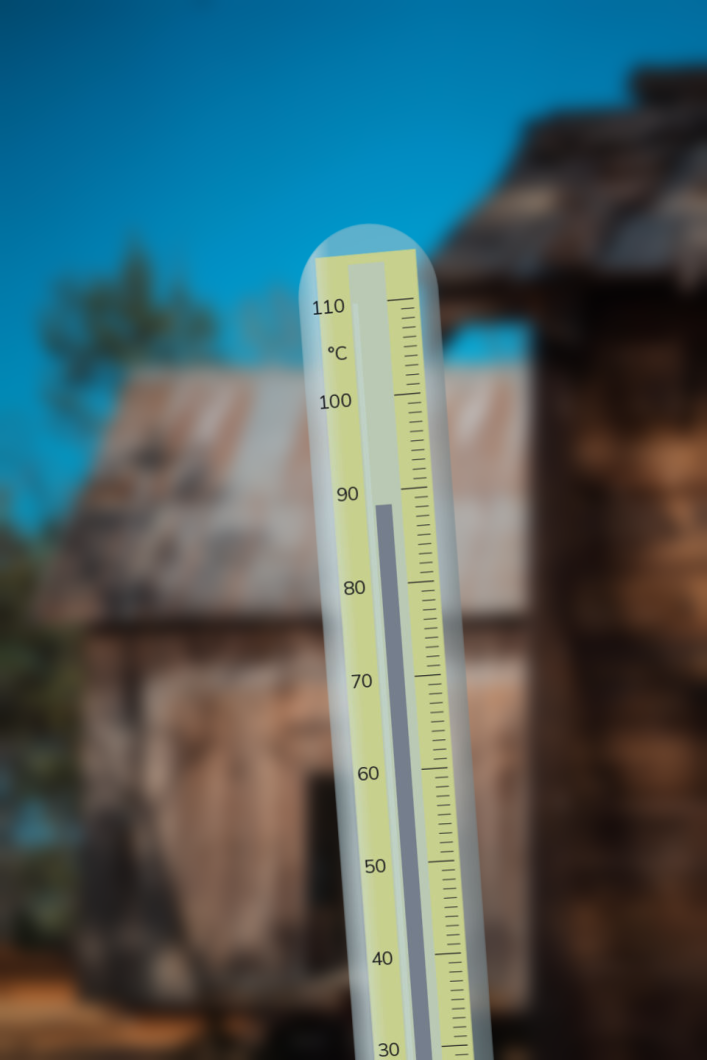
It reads 88.5; °C
